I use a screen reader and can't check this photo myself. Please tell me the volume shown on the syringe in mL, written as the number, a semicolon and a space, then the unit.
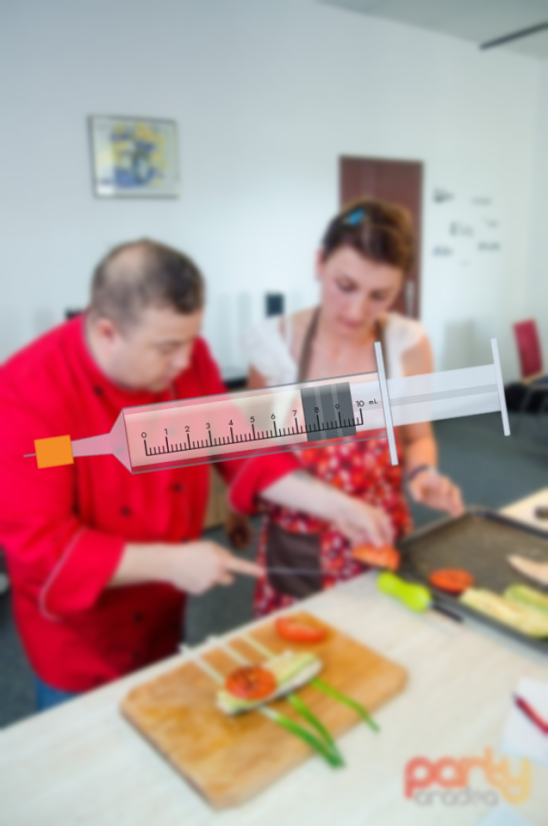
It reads 7.4; mL
